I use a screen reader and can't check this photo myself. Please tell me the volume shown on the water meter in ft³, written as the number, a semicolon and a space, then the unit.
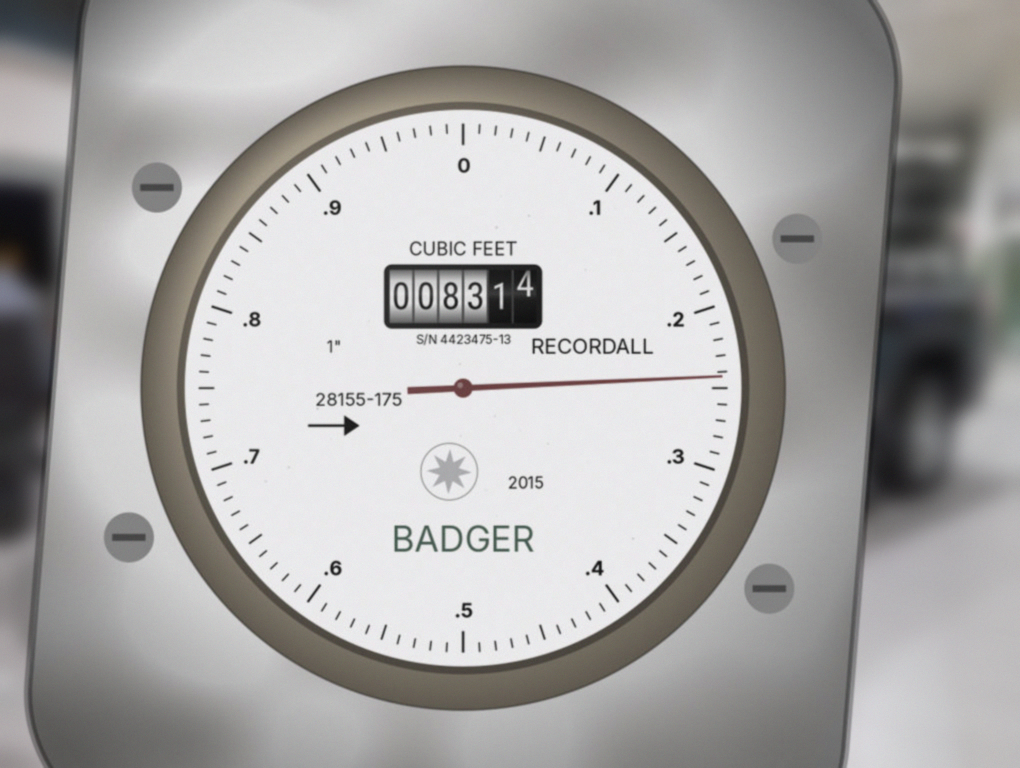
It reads 8314.24; ft³
